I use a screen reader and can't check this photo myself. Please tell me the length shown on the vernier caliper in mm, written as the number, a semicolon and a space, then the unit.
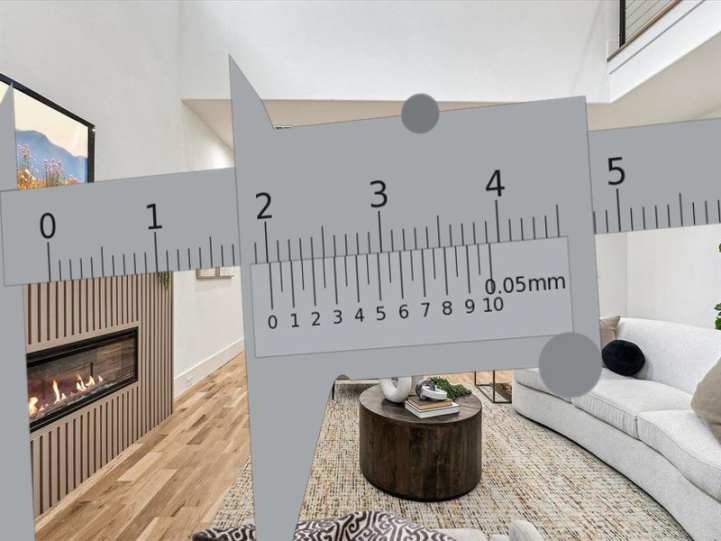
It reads 20.2; mm
